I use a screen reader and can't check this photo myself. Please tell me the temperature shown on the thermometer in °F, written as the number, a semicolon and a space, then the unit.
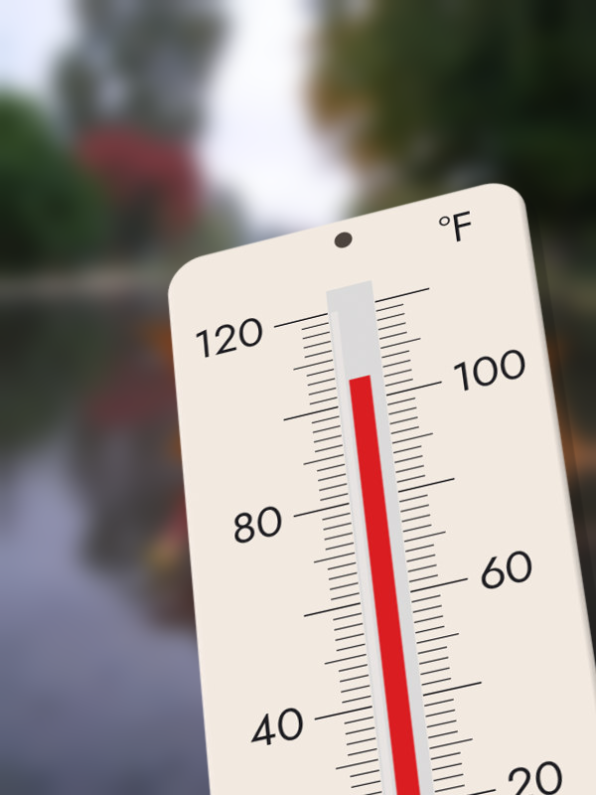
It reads 105; °F
